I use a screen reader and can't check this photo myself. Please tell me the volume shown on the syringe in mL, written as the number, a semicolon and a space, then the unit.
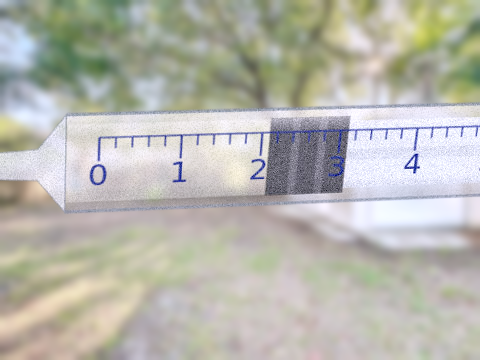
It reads 2.1; mL
